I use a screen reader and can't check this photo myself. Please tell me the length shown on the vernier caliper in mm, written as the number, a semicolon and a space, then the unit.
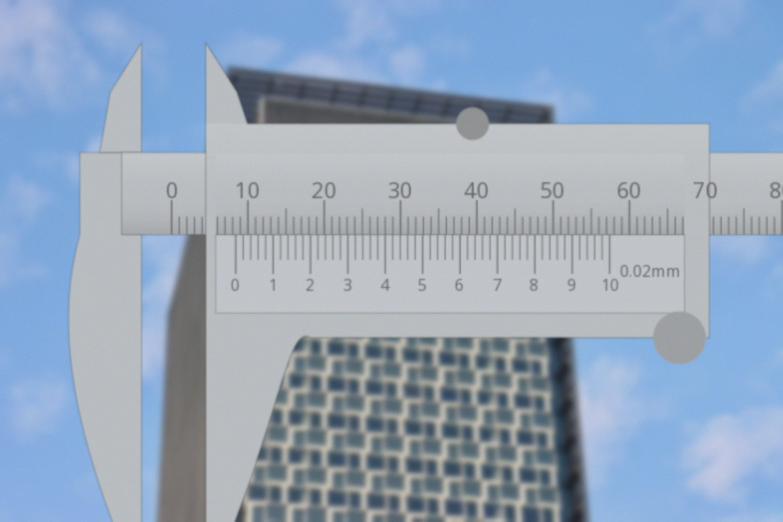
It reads 8.4; mm
